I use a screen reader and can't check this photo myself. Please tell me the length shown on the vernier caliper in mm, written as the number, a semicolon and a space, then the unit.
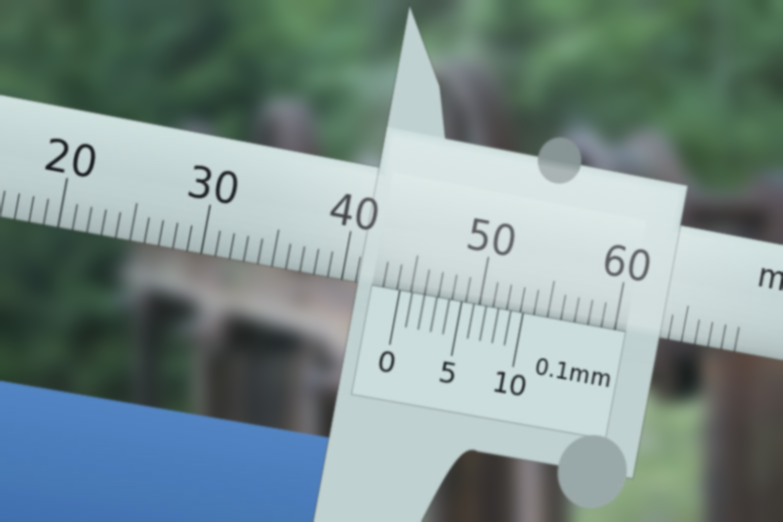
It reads 44.2; mm
